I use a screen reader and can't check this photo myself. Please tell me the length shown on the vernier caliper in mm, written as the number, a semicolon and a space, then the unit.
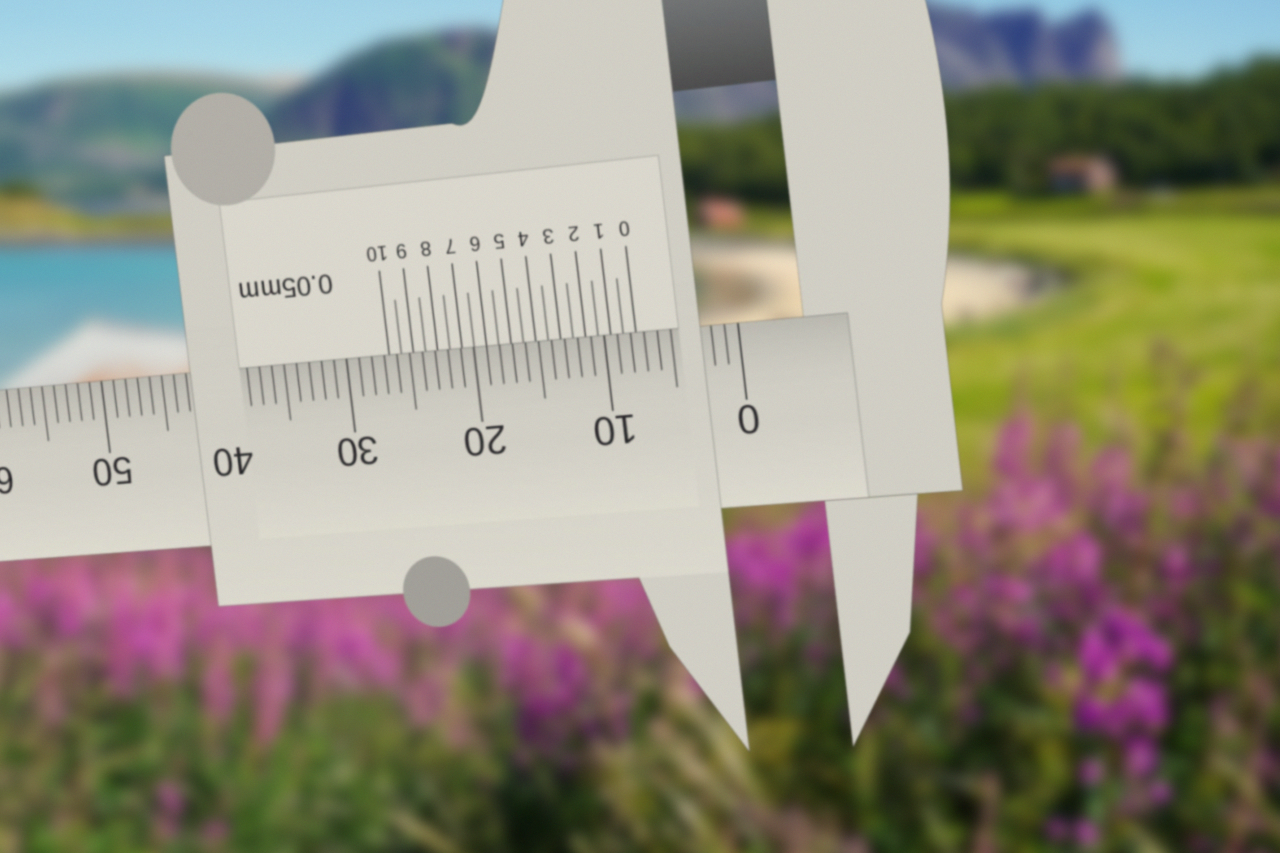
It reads 7.6; mm
